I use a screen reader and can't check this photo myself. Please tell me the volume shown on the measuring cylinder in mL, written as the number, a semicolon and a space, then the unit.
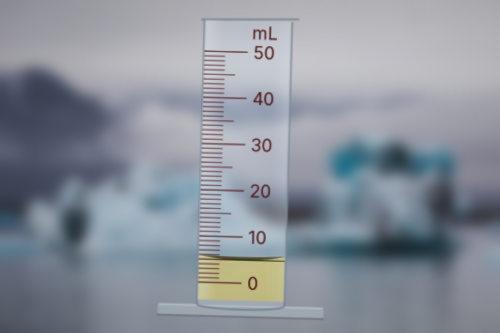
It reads 5; mL
